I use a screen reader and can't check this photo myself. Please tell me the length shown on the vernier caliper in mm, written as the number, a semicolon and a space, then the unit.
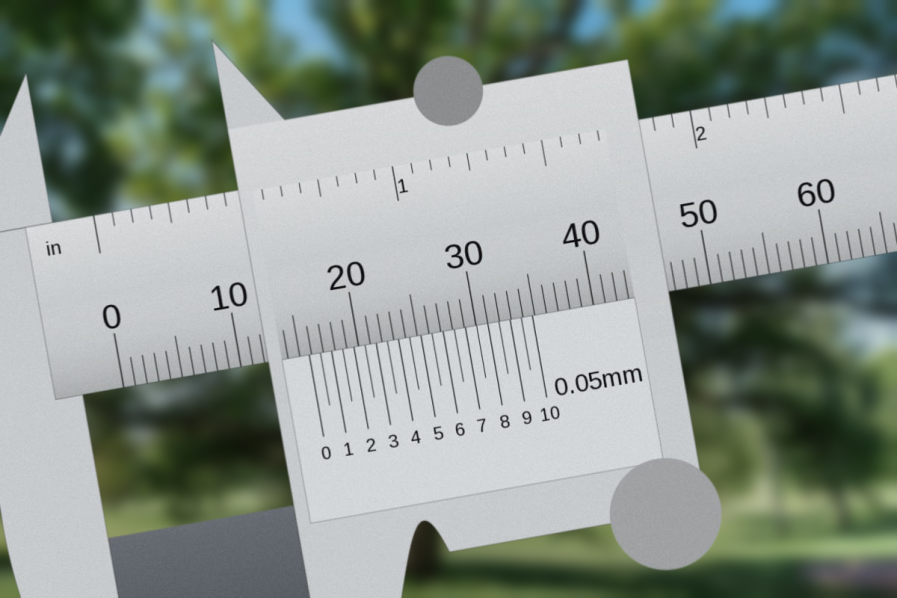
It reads 15.8; mm
